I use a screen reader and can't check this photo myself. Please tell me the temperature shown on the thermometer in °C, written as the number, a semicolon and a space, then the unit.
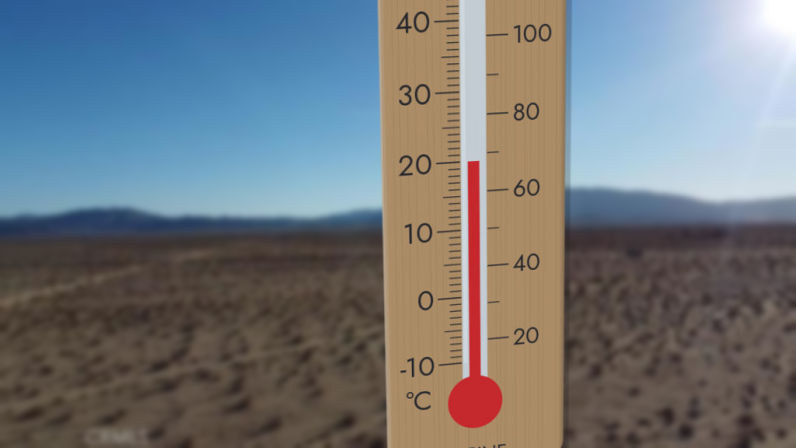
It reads 20; °C
